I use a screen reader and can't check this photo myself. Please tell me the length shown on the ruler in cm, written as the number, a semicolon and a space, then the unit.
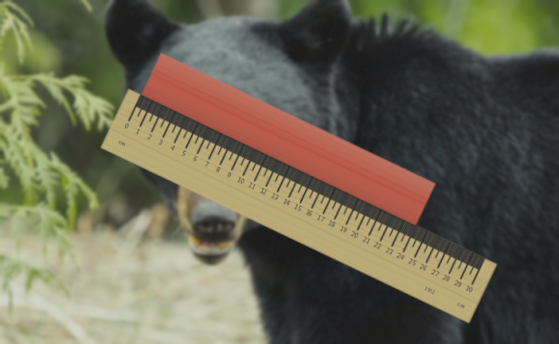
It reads 24; cm
